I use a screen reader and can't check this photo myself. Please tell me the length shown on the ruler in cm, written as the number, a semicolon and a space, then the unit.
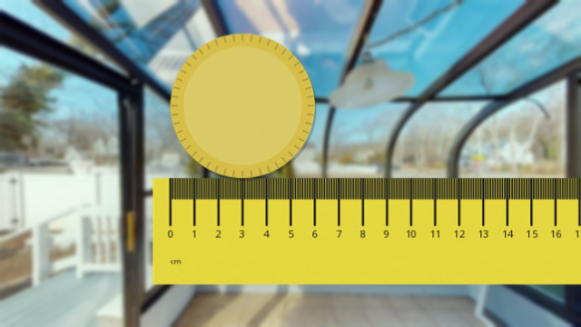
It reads 6; cm
